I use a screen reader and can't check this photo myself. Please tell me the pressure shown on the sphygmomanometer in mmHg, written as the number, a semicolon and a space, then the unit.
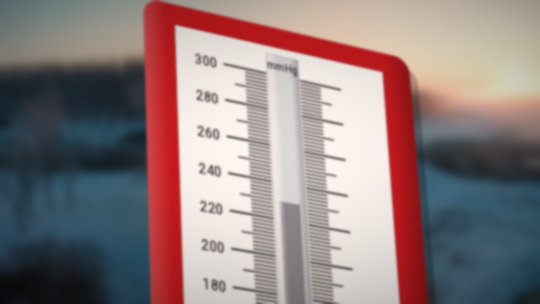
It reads 230; mmHg
